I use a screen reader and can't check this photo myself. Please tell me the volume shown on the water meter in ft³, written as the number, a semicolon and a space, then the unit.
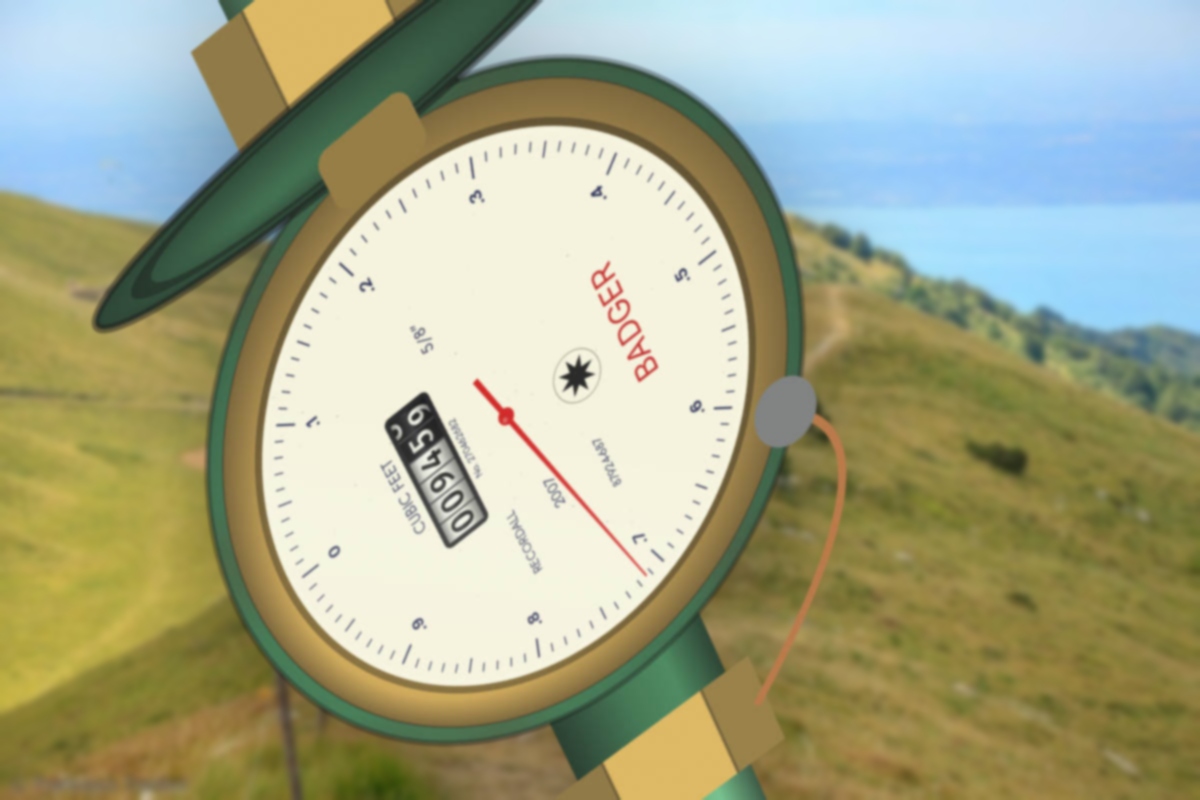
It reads 9458.71; ft³
